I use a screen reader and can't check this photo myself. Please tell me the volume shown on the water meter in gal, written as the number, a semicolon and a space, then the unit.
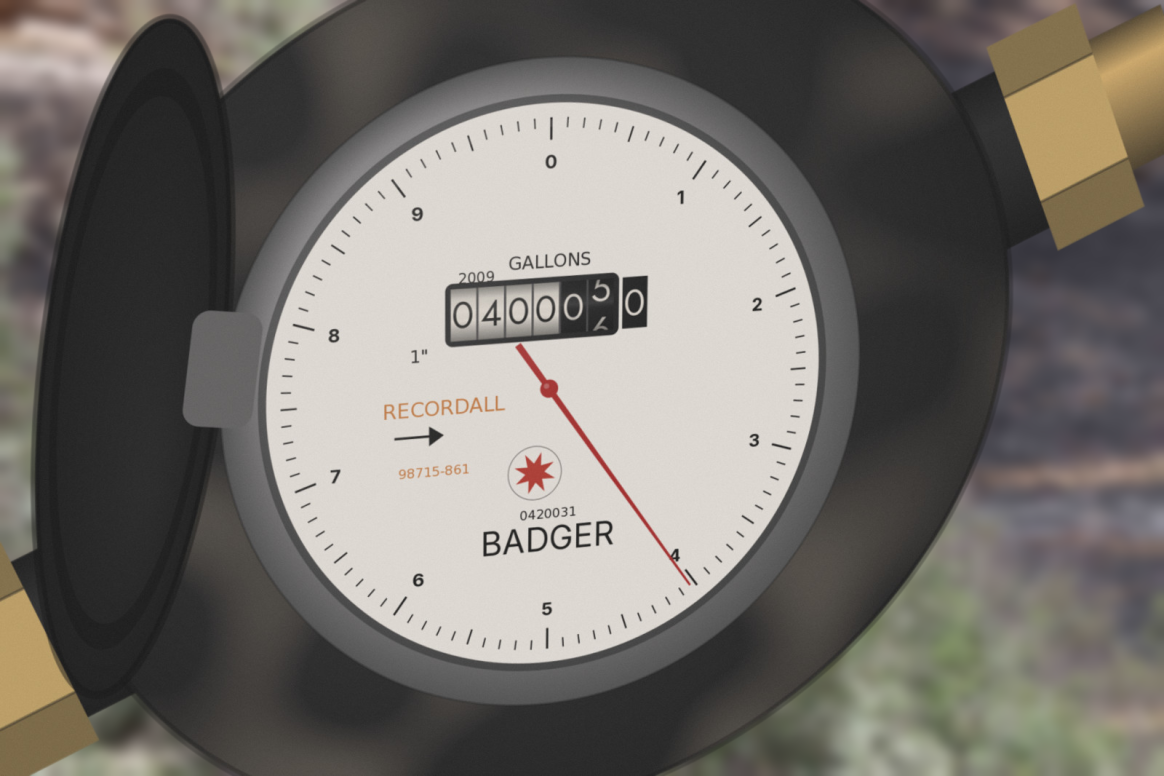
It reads 400054.0; gal
